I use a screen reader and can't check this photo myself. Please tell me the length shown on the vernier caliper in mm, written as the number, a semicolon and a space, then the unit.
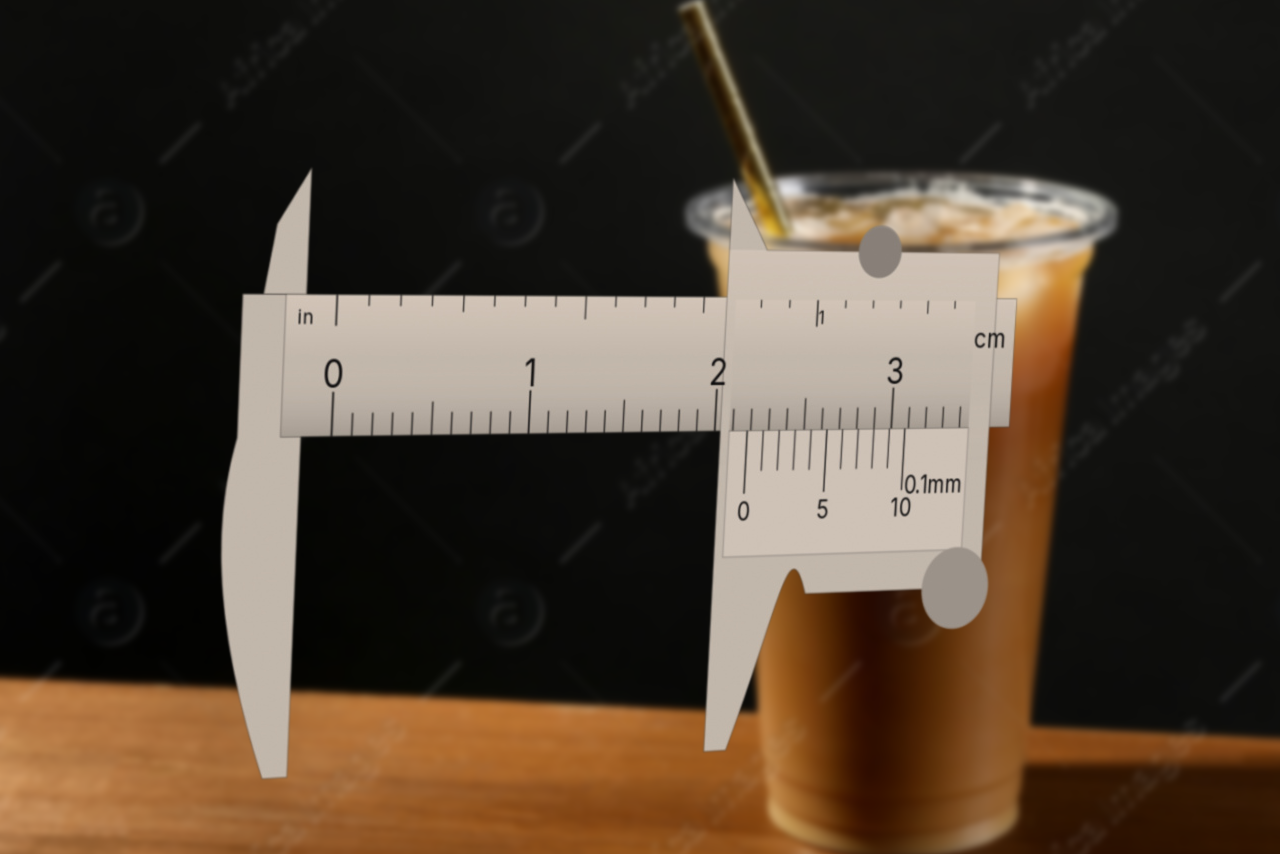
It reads 21.8; mm
